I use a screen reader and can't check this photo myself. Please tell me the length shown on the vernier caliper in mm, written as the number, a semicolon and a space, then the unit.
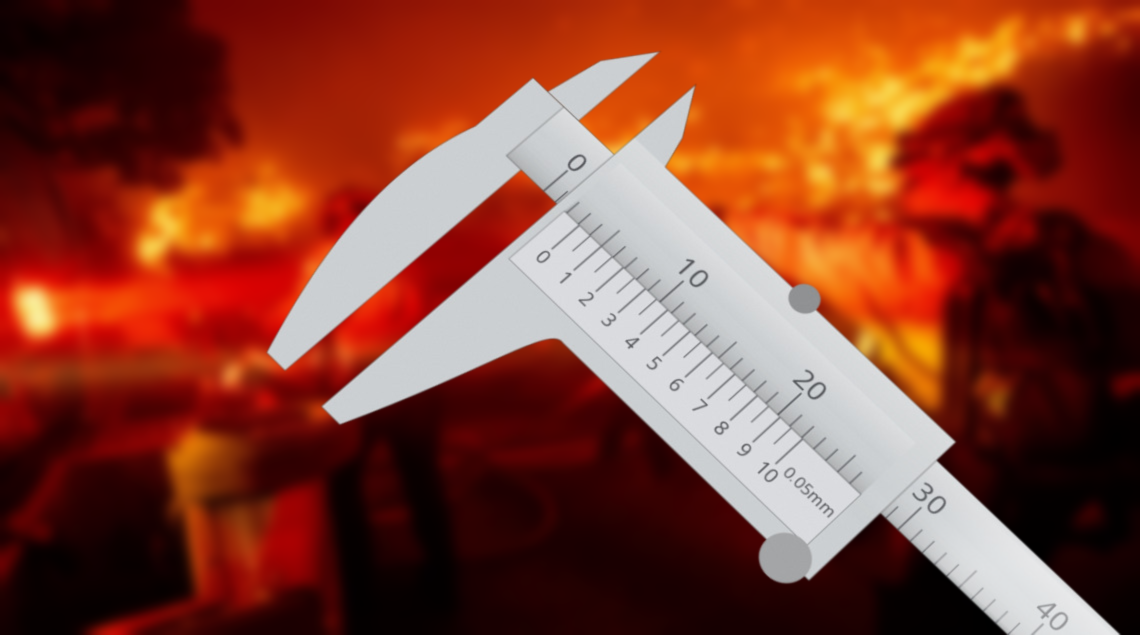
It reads 3.1; mm
